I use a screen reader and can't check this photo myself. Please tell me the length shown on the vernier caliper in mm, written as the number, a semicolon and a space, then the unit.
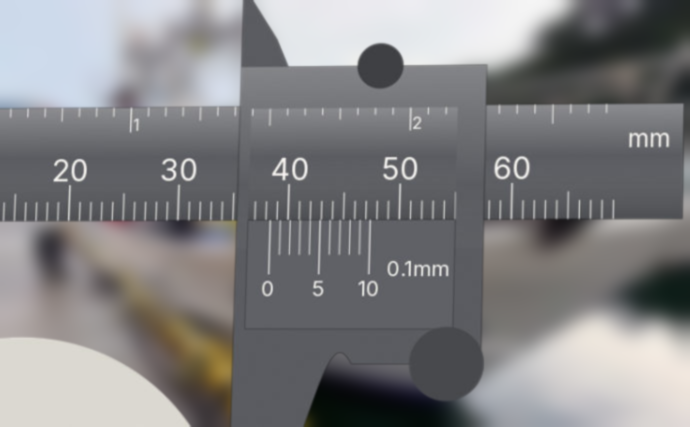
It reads 38.4; mm
